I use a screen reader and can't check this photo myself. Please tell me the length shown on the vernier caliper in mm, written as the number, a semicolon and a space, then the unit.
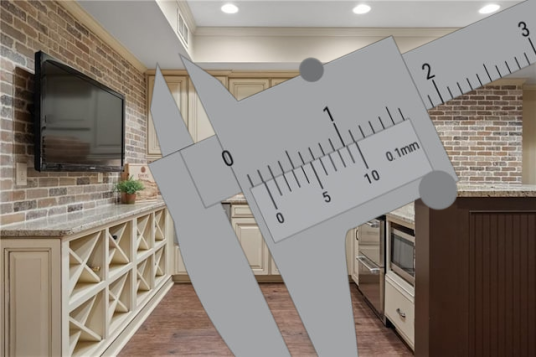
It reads 2.1; mm
